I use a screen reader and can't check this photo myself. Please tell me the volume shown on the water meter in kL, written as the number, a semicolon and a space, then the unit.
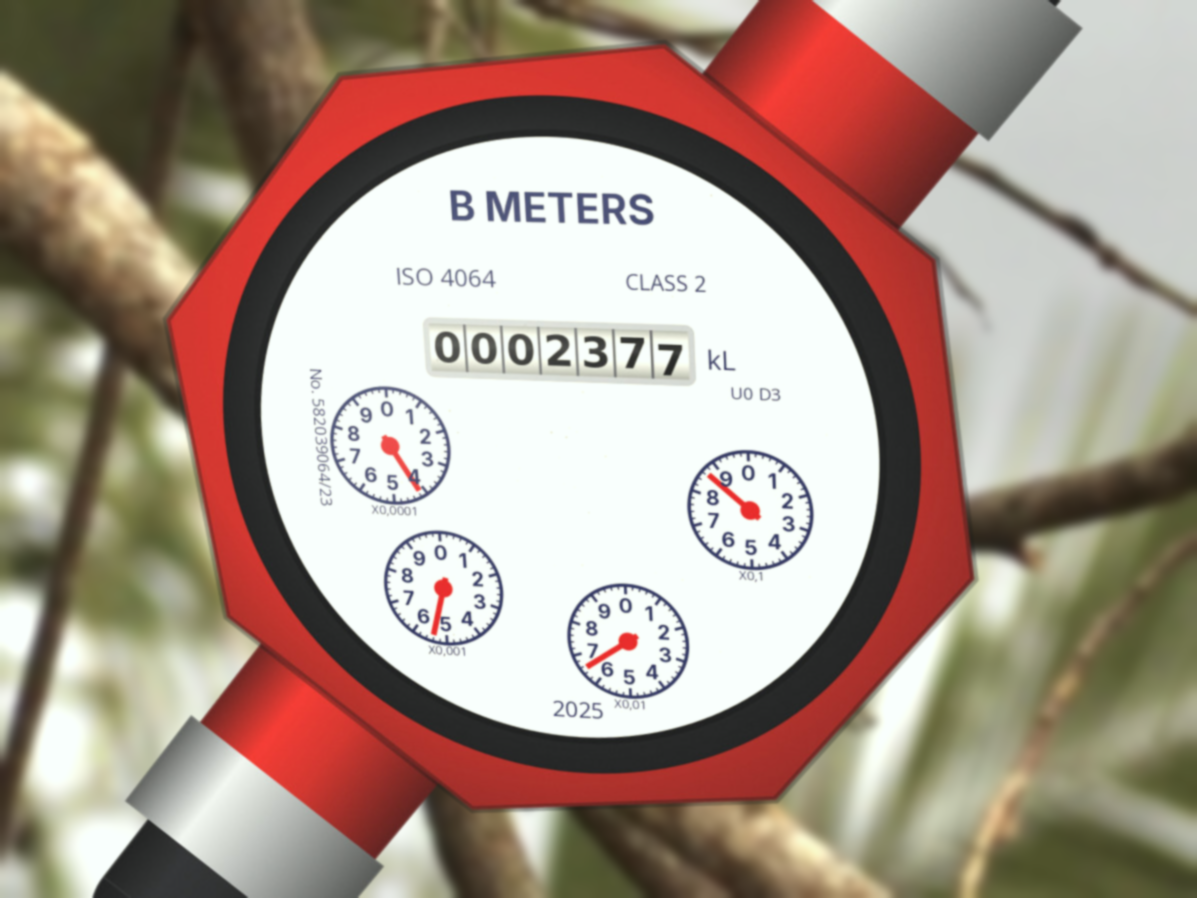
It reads 2376.8654; kL
